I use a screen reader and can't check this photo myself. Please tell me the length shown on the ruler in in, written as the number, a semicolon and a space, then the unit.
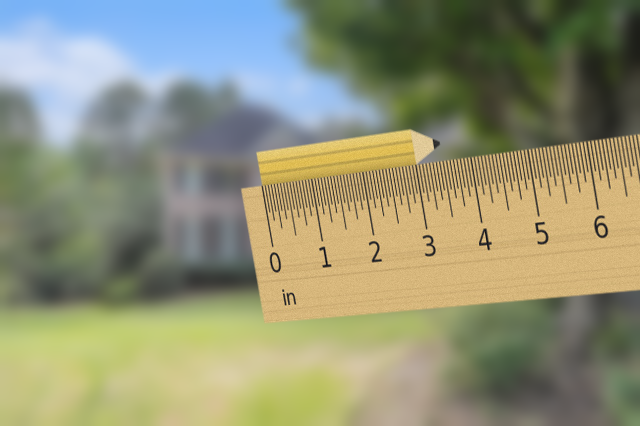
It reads 3.5; in
